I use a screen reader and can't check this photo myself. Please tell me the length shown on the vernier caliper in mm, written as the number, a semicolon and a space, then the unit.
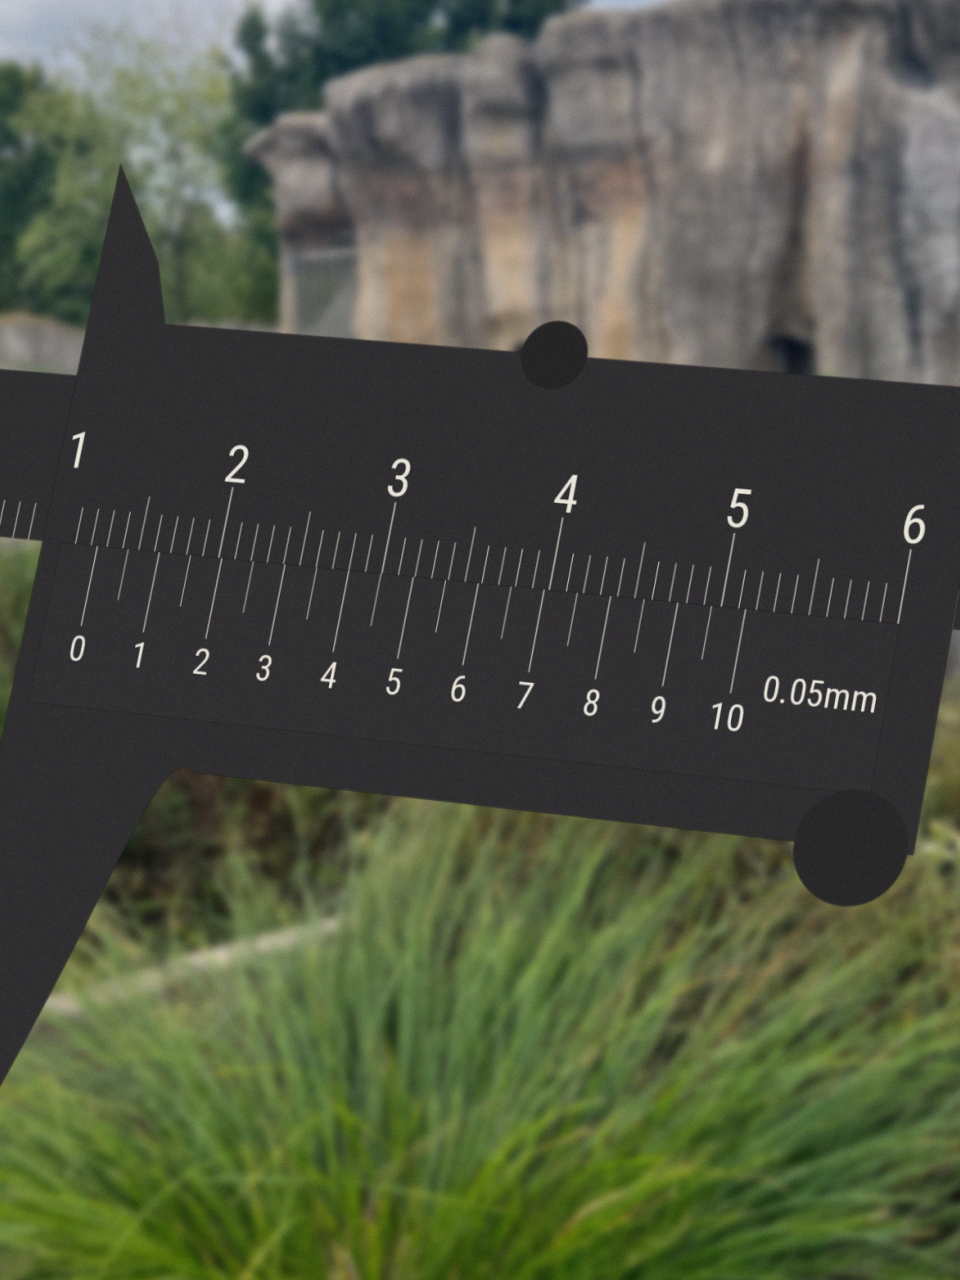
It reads 12.4; mm
